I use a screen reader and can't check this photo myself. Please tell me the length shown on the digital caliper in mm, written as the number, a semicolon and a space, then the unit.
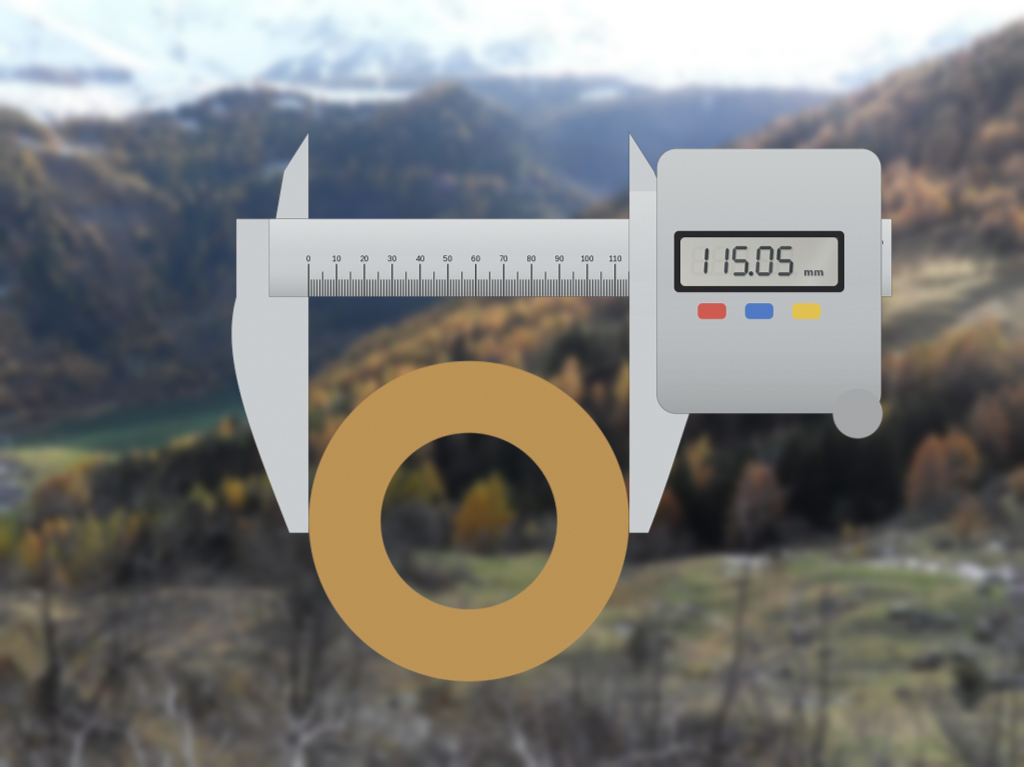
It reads 115.05; mm
